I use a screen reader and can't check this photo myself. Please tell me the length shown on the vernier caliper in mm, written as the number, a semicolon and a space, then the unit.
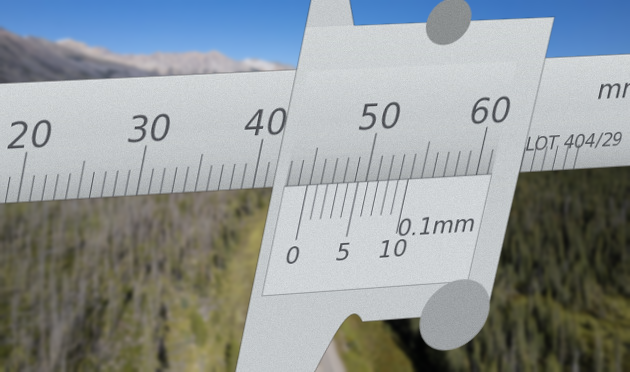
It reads 44.8; mm
